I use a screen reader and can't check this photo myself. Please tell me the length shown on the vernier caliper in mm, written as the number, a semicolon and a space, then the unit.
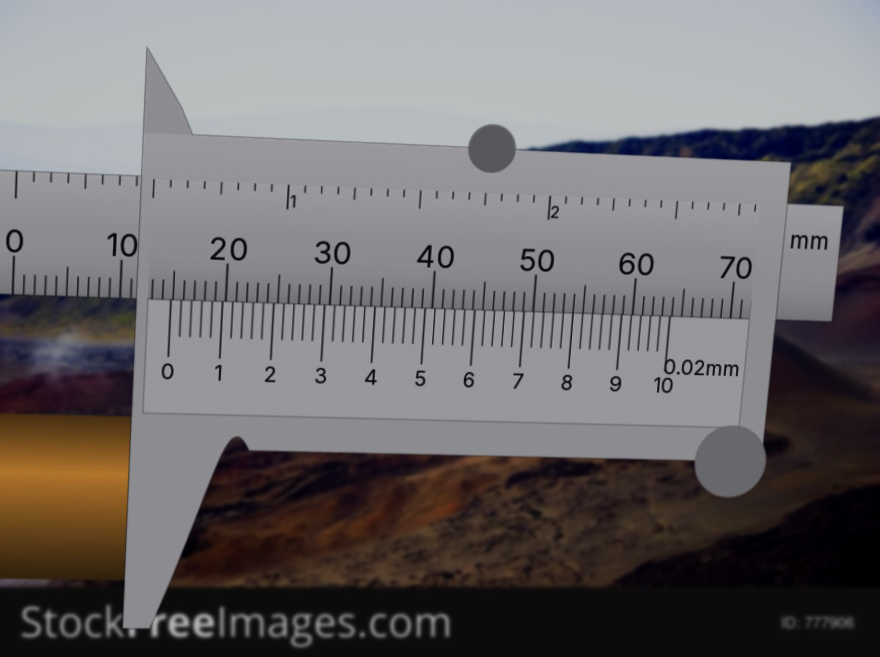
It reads 14.8; mm
